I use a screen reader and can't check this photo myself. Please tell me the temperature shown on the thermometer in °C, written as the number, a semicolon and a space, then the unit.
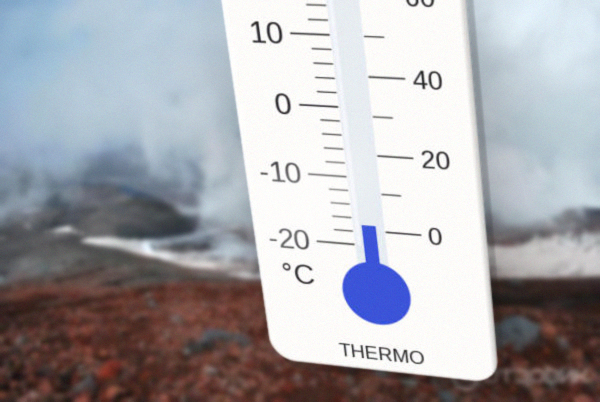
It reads -17; °C
